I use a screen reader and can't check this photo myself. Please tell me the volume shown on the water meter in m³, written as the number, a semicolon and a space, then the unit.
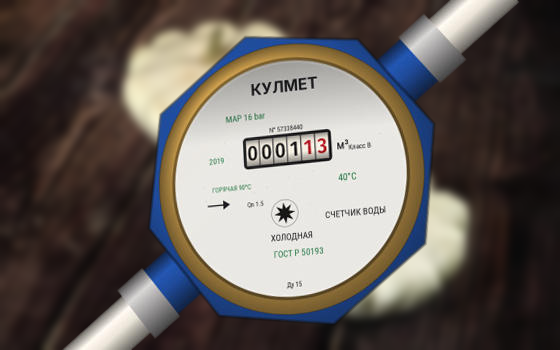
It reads 1.13; m³
